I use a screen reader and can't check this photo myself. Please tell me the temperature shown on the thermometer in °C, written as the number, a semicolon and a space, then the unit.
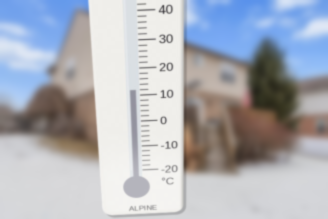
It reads 12; °C
